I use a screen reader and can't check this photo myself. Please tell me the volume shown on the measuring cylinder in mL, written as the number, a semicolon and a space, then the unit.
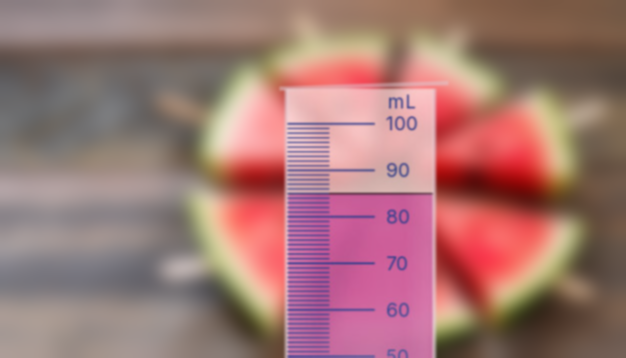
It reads 85; mL
